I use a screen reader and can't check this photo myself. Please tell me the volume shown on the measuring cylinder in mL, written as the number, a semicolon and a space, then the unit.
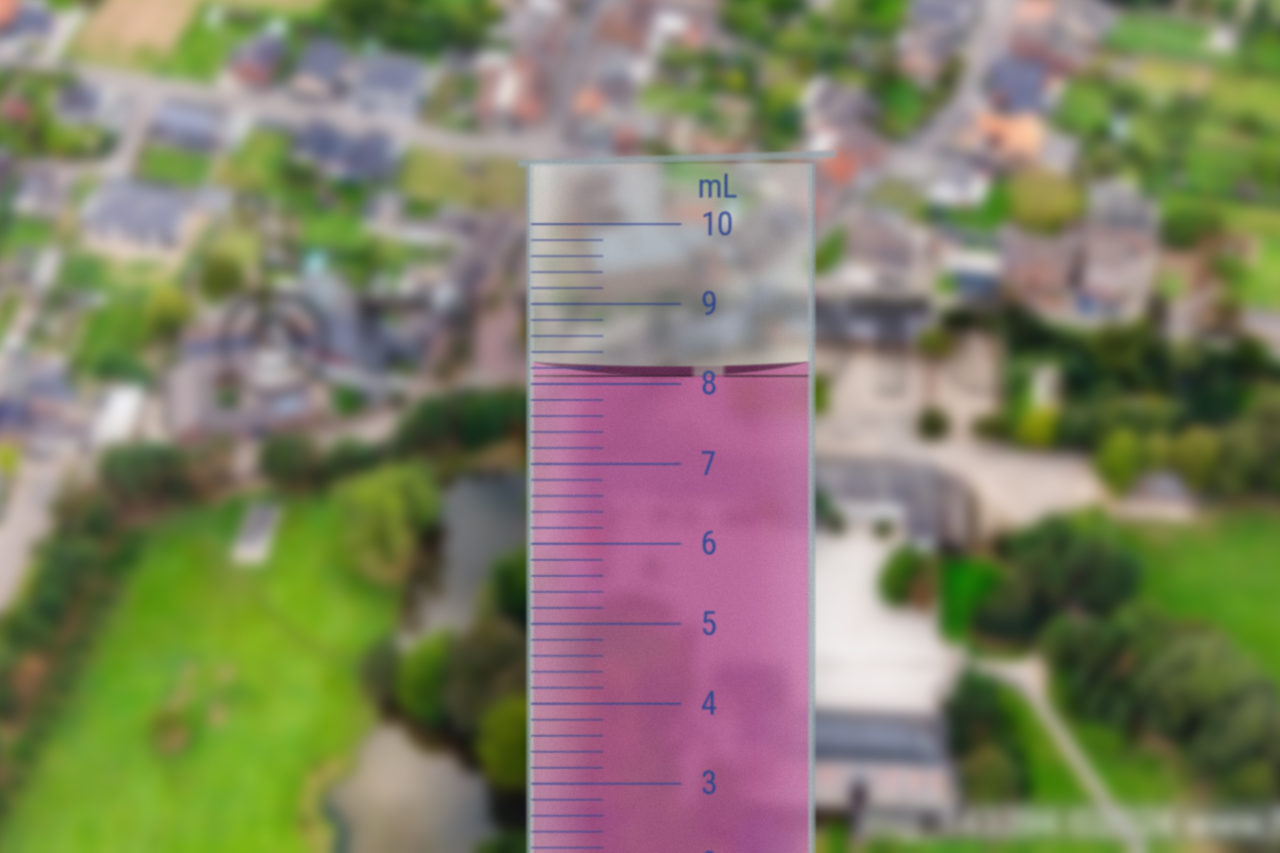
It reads 8.1; mL
